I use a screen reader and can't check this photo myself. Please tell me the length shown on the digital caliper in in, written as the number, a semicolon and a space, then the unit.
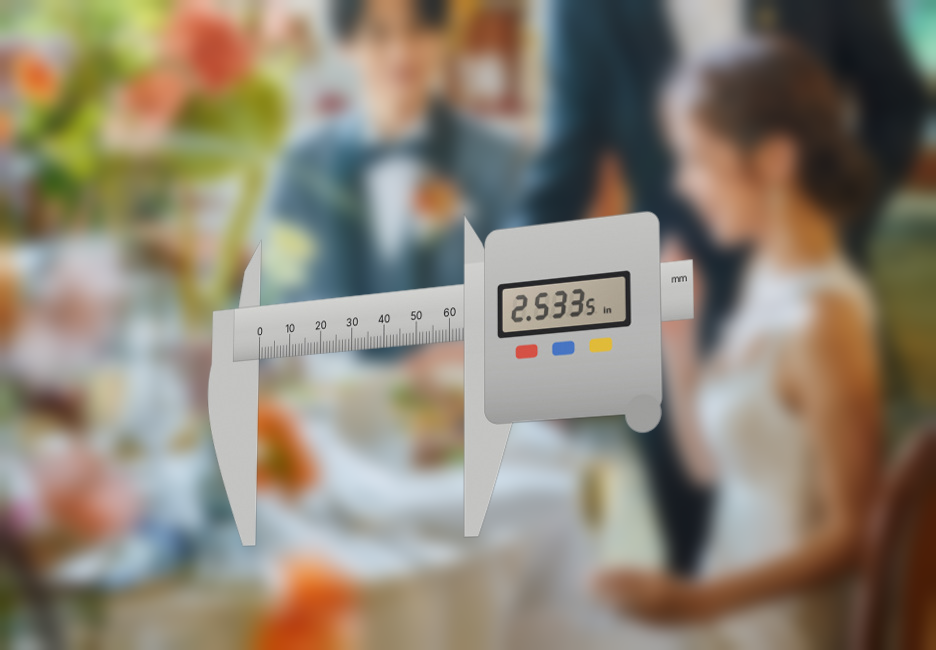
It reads 2.5335; in
